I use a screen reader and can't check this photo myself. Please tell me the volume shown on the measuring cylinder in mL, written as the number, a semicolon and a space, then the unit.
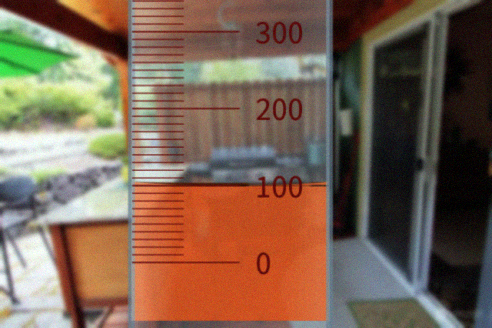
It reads 100; mL
